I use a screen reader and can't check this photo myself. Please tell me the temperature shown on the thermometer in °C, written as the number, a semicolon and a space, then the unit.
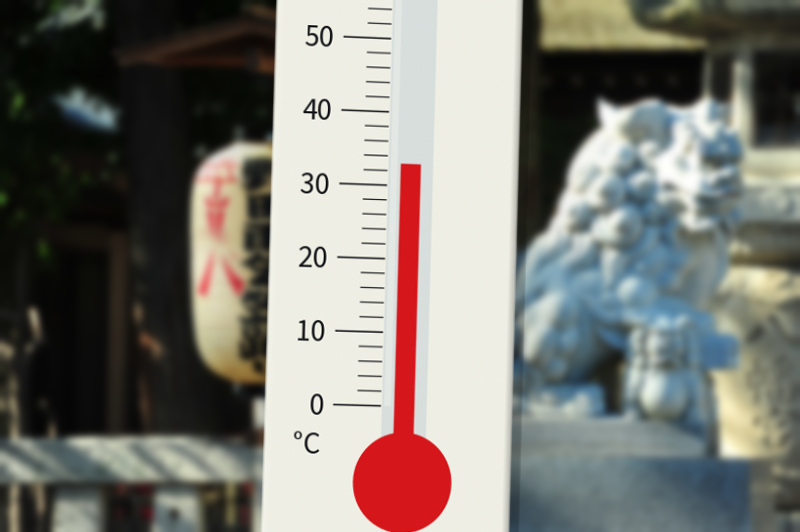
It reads 33; °C
